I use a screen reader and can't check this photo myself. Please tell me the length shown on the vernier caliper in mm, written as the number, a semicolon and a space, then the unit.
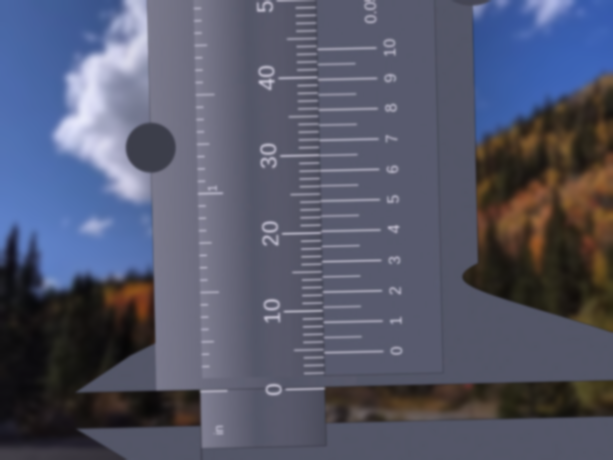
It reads 4.6; mm
